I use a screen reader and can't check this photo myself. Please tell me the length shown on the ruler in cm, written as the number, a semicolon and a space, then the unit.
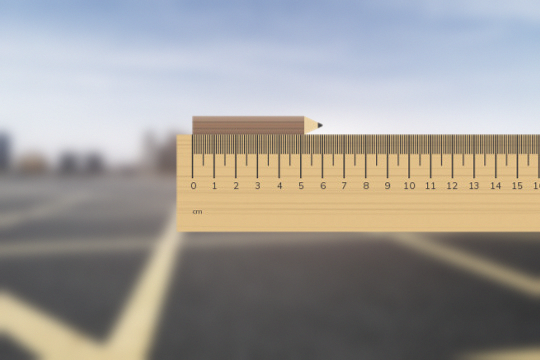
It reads 6; cm
